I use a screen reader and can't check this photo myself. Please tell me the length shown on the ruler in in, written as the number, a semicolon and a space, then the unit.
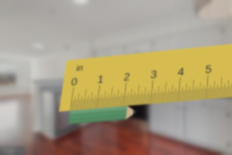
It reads 2.5; in
